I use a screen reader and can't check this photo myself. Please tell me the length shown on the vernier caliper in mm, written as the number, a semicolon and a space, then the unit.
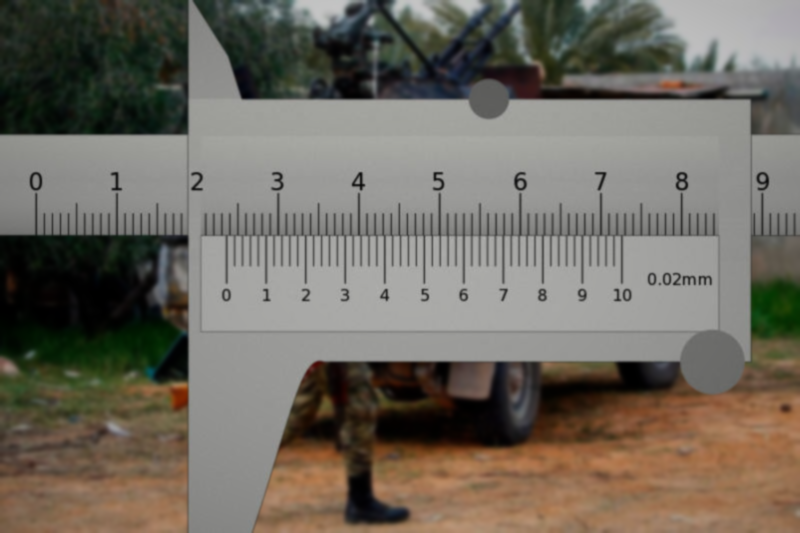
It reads 23.6; mm
